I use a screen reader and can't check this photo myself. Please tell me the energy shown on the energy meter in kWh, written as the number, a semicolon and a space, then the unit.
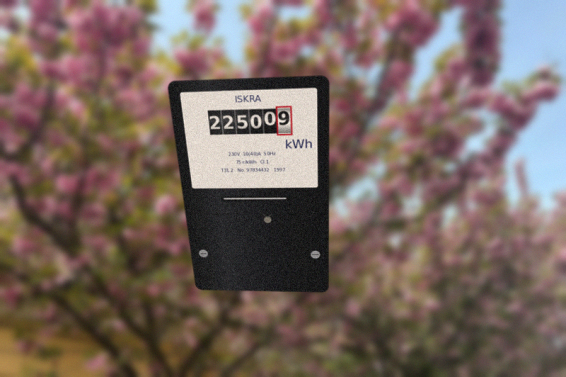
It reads 22500.9; kWh
